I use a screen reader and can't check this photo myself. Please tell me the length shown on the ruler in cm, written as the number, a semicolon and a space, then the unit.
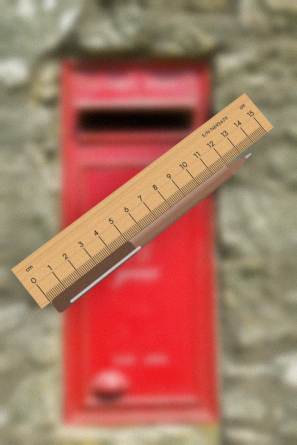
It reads 13.5; cm
